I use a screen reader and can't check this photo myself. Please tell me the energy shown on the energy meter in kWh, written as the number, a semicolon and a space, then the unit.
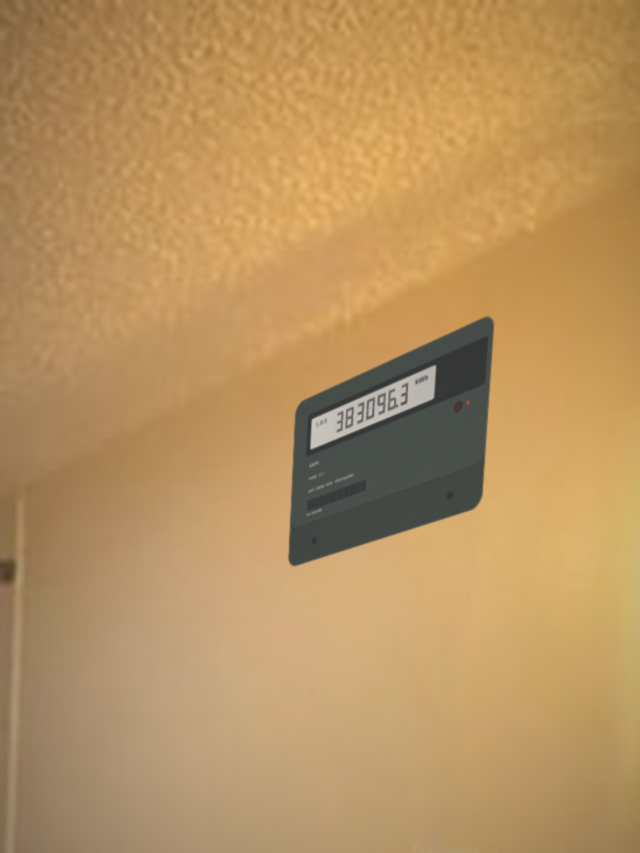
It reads 383096.3; kWh
